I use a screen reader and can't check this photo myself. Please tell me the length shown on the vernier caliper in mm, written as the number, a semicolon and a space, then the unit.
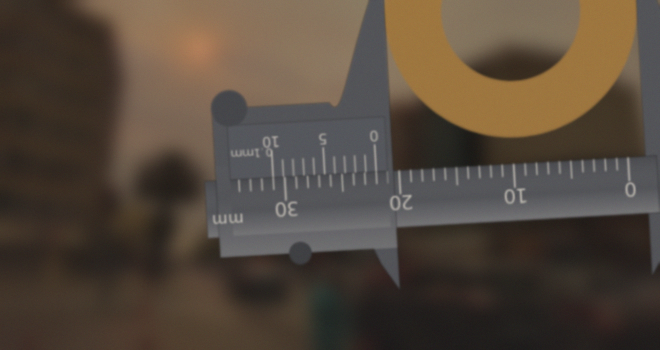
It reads 22.0; mm
